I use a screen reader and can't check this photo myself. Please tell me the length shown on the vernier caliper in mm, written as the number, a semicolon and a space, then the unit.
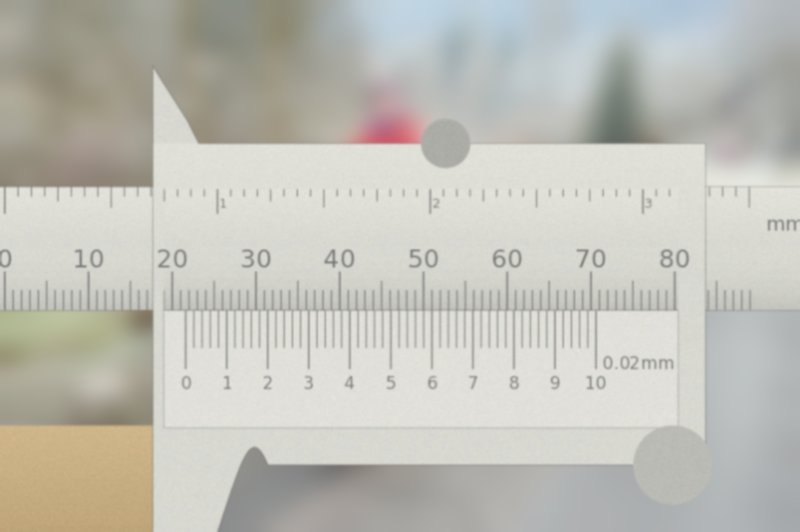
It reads 21.6; mm
